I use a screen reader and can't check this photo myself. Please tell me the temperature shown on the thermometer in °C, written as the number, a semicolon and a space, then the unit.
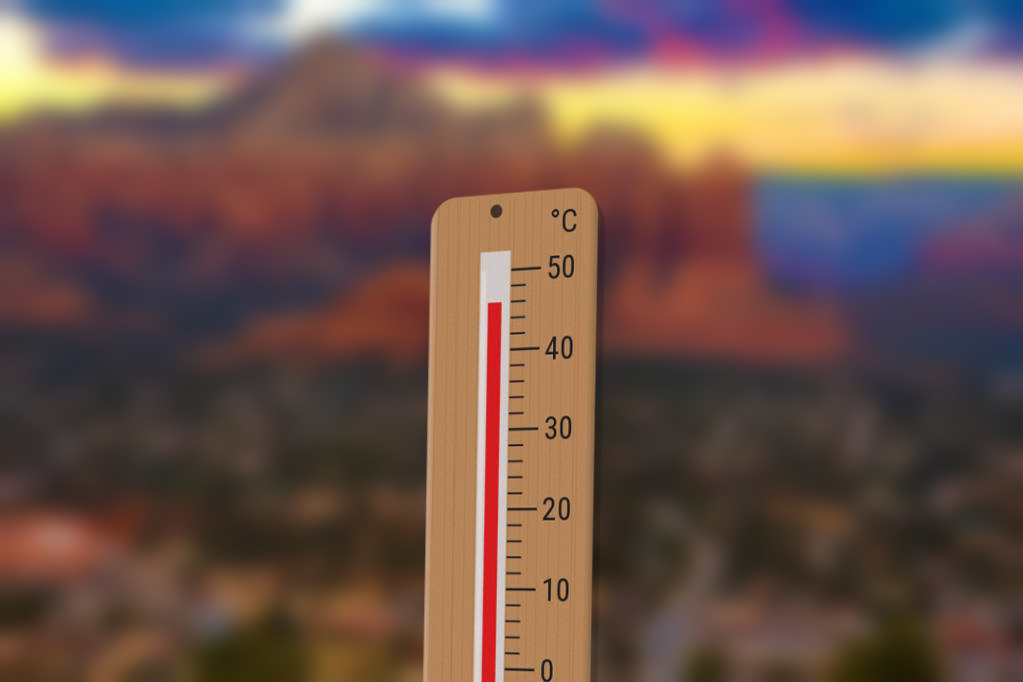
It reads 46; °C
